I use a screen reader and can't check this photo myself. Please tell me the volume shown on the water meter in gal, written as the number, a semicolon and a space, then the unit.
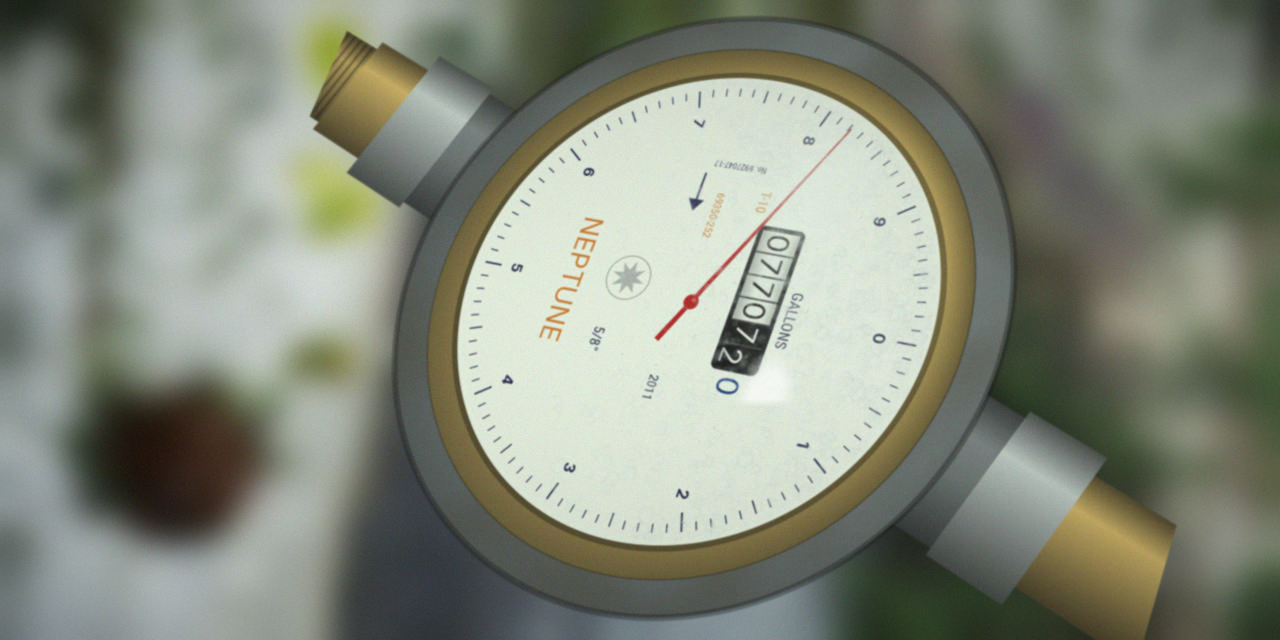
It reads 770718.2; gal
